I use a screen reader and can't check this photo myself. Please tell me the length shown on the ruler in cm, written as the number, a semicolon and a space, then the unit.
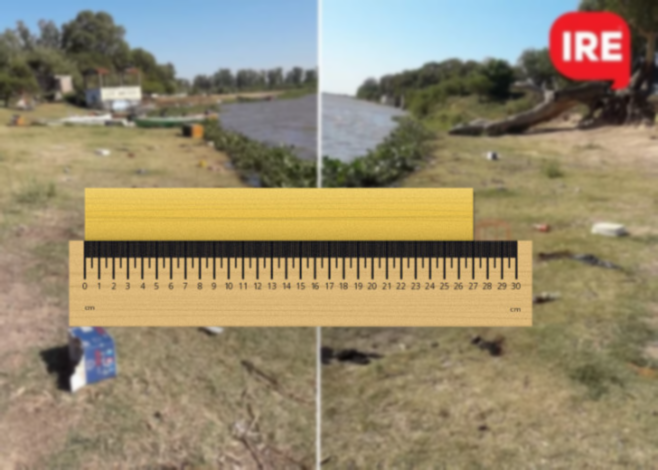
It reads 27; cm
